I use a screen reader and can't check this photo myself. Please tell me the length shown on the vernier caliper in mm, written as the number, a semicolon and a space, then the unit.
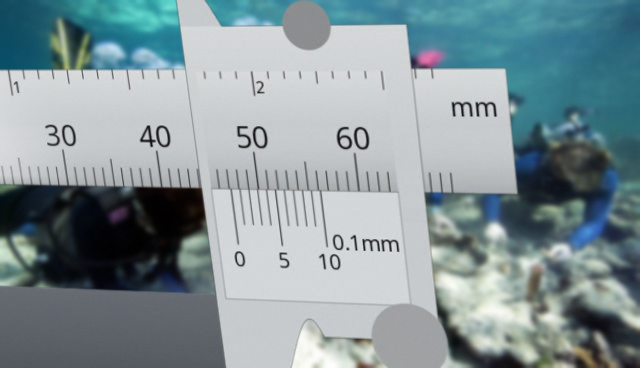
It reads 47.2; mm
